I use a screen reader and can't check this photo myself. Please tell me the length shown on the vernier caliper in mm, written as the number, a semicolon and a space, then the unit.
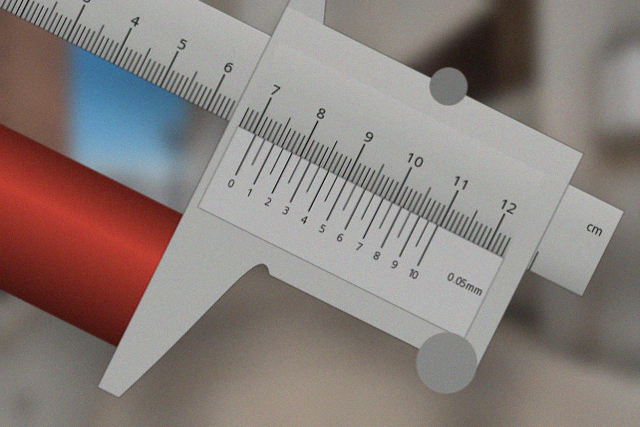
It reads 70.5; mm
